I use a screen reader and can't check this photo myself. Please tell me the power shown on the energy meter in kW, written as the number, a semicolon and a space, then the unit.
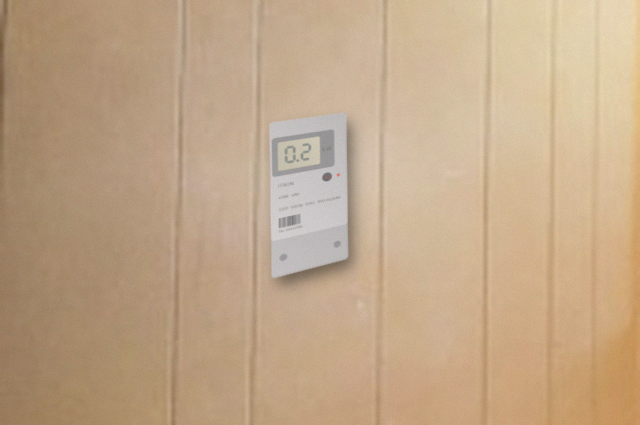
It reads 0.2; kW
